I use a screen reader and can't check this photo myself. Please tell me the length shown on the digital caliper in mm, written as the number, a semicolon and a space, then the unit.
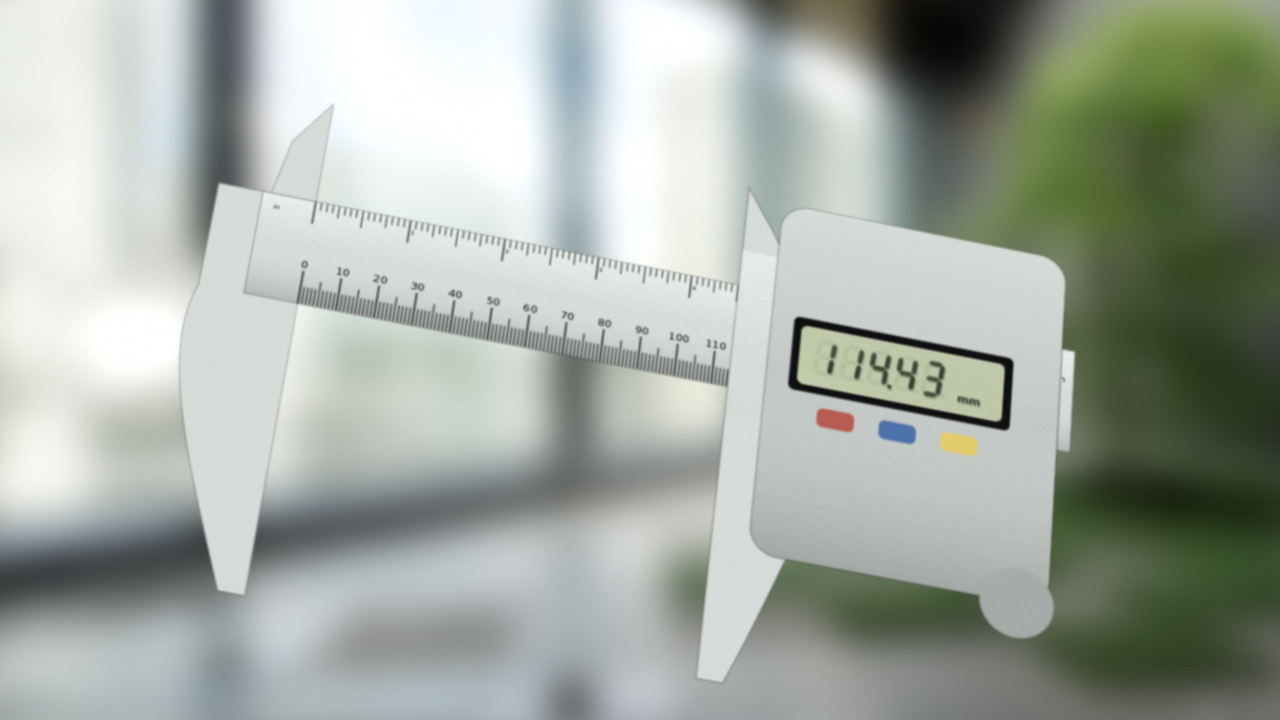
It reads 114.43; mm
